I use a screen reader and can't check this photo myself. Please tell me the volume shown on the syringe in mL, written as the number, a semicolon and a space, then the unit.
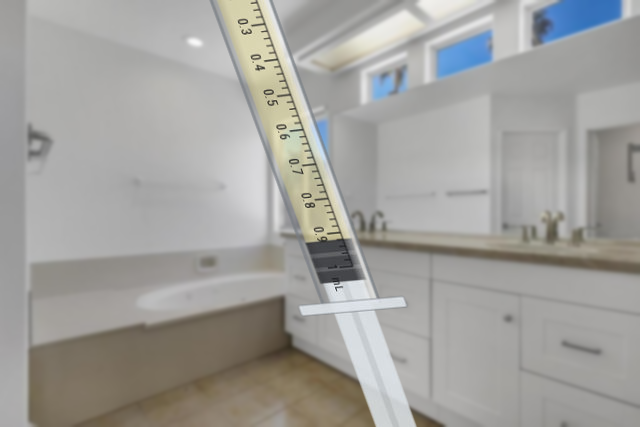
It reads 0.92; mL
